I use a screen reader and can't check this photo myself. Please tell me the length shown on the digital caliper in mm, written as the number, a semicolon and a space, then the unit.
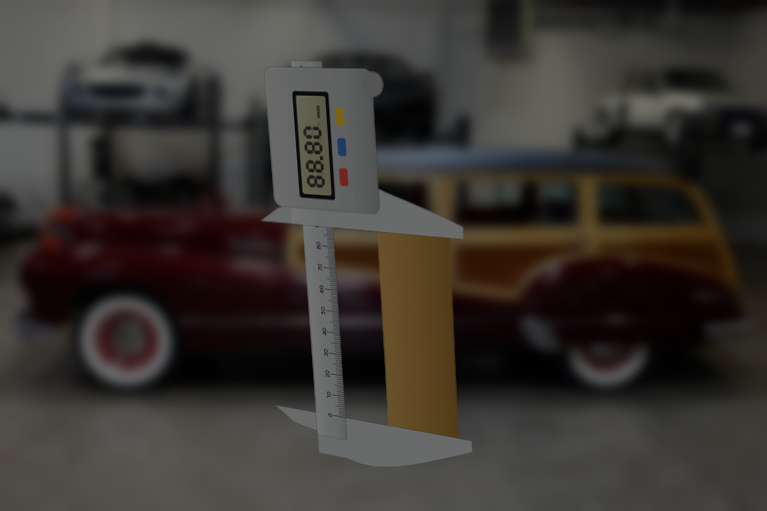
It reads 88.80; mm
